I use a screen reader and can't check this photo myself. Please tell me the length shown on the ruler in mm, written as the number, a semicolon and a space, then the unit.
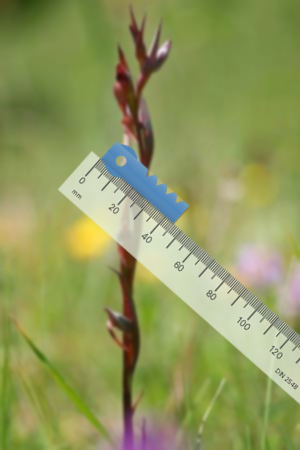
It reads 45; mm
